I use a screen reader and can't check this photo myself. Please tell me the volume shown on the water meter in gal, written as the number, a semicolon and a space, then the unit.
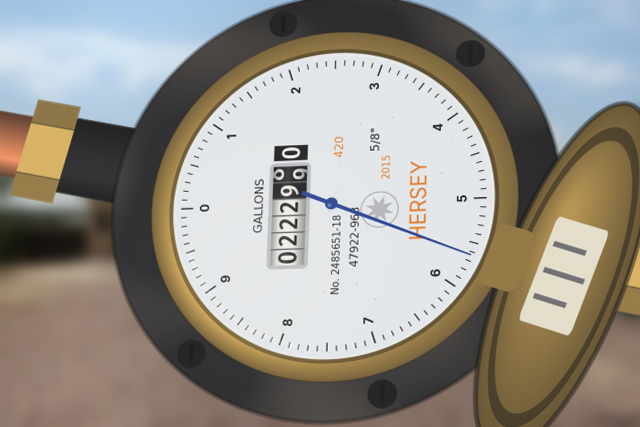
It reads 222985.6; gal
